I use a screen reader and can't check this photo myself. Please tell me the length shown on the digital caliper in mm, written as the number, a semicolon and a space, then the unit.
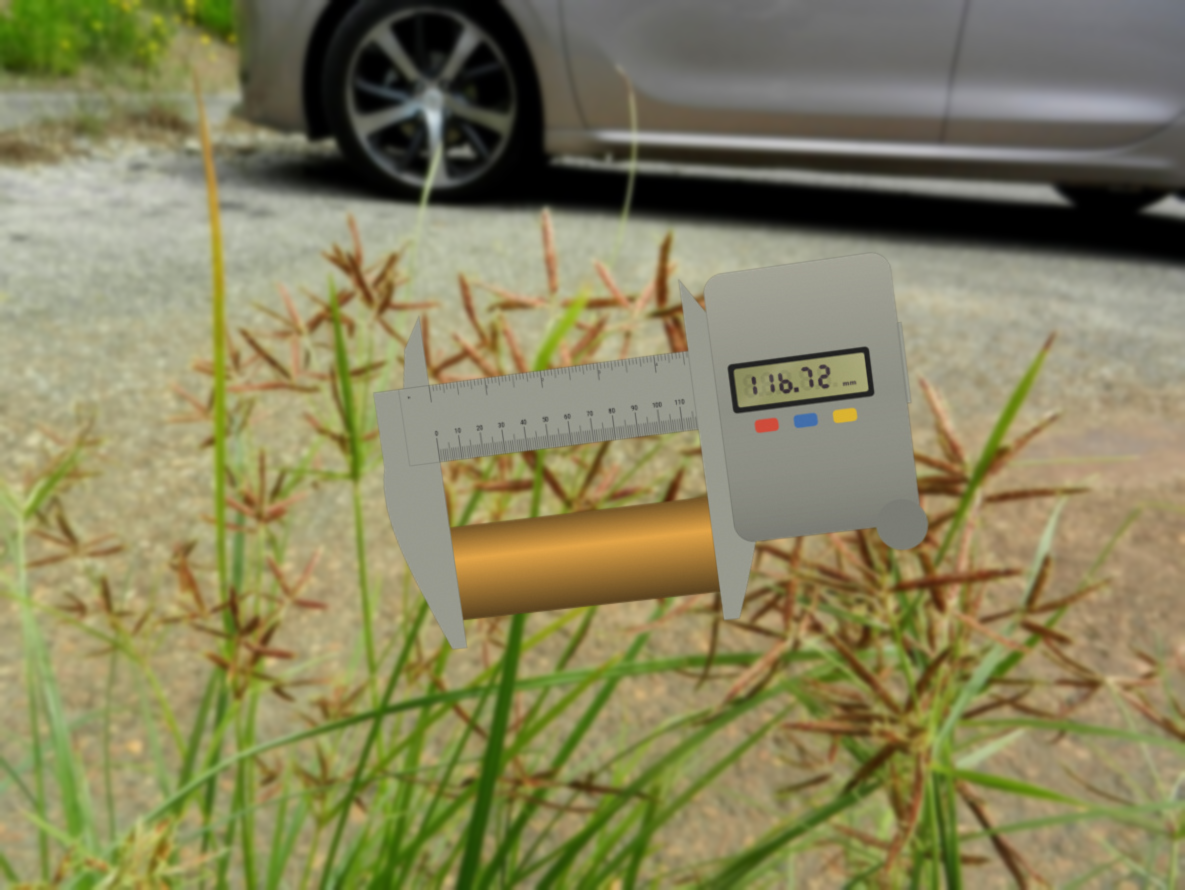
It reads 116.72; mm
